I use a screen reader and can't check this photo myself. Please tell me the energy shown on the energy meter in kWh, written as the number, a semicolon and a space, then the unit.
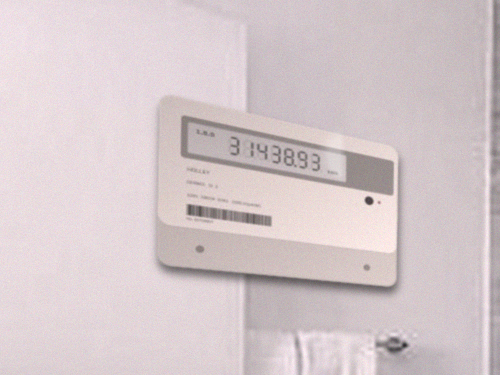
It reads 31438.93; kWh
